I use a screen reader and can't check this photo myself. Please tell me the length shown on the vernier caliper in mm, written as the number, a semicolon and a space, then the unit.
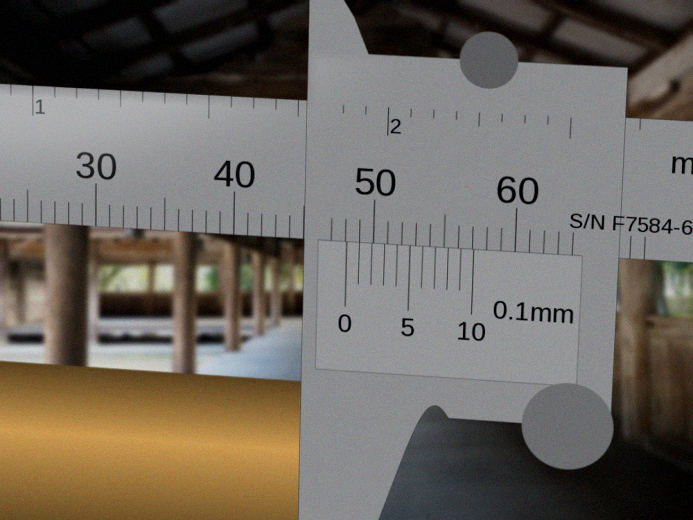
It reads 48.1; mm
